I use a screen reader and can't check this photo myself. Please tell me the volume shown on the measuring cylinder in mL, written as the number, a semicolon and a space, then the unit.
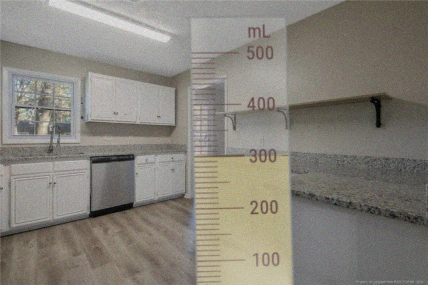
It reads 300; mL
